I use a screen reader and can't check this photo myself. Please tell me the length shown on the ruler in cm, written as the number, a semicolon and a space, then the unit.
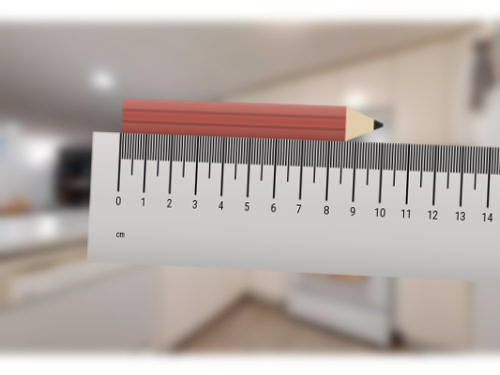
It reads 10; cm
